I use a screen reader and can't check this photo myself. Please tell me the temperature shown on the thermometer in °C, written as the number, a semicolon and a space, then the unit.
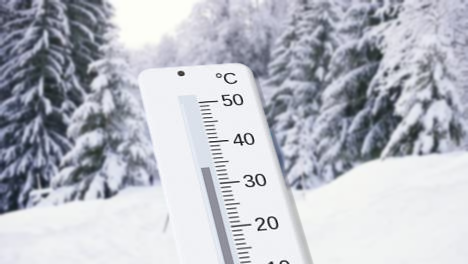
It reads 34; °C
